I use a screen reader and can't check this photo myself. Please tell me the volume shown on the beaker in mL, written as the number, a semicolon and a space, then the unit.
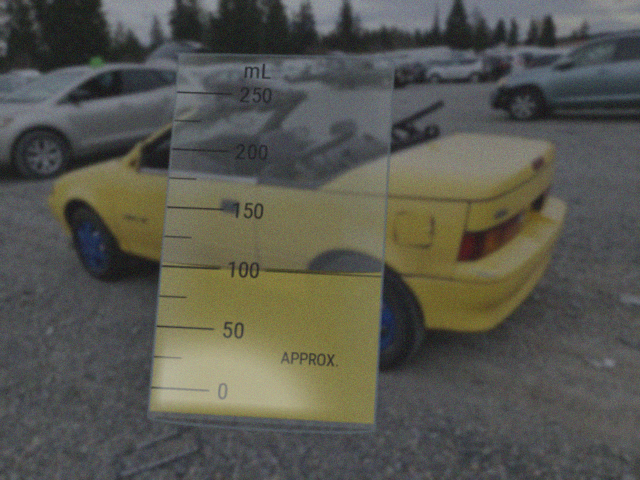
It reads 100; mL
